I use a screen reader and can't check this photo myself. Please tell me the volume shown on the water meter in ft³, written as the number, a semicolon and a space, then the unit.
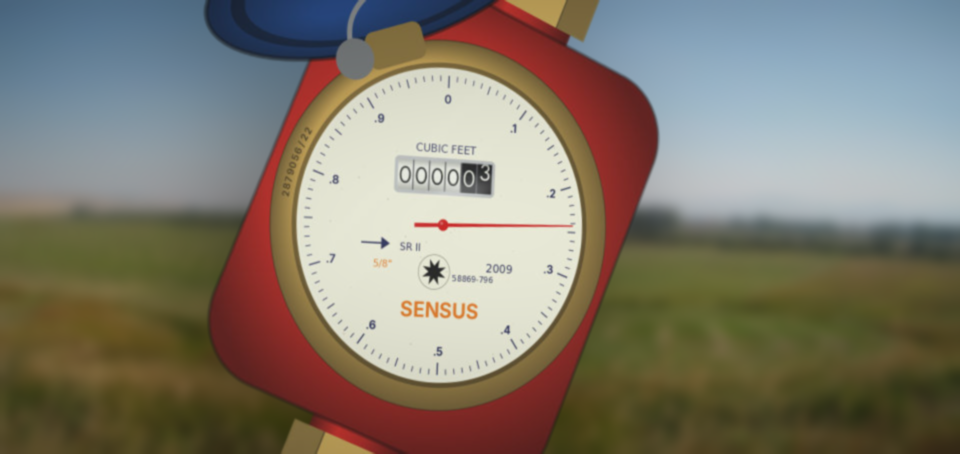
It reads 3.24; ft³
